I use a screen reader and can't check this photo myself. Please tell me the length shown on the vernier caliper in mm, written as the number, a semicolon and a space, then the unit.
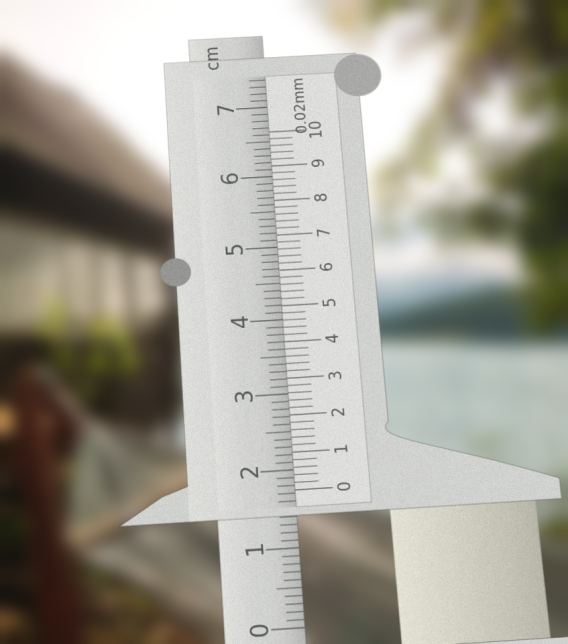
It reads 17.4; mm
